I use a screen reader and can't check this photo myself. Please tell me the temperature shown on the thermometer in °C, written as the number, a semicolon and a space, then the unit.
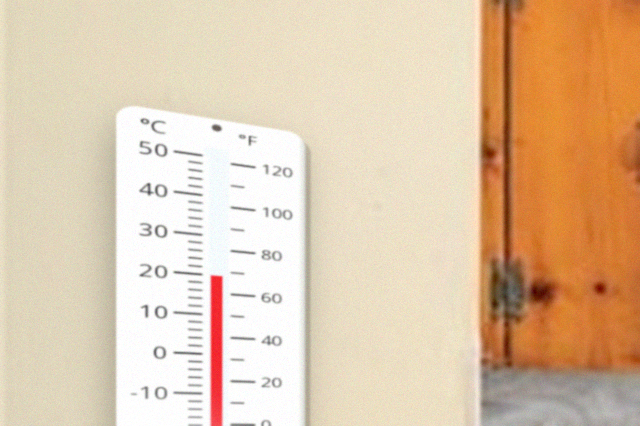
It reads 20; °C
